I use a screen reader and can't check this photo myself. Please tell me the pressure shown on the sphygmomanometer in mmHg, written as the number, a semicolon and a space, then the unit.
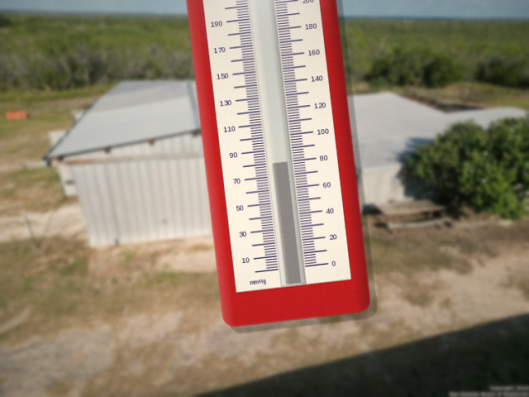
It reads 80; mmHg
